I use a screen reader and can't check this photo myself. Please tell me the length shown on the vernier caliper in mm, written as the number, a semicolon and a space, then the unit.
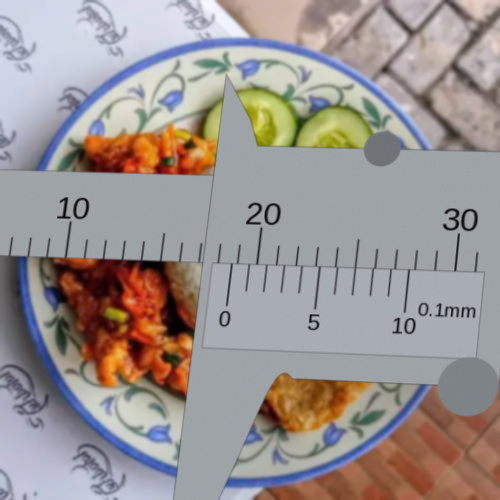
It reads 18.7; mm
